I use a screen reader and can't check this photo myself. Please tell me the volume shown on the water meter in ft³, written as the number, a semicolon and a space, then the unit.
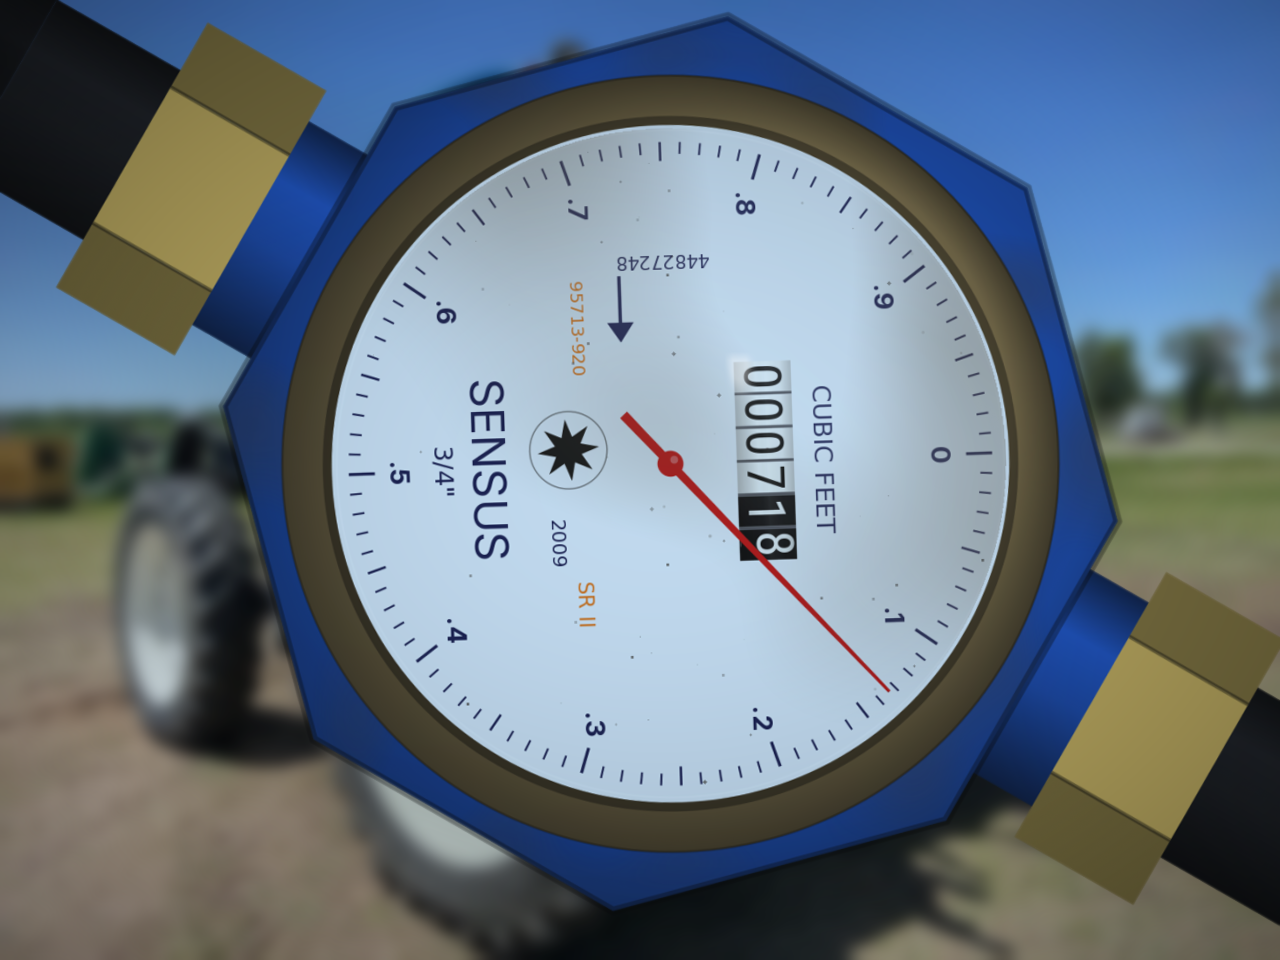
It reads 718.13; ft³
